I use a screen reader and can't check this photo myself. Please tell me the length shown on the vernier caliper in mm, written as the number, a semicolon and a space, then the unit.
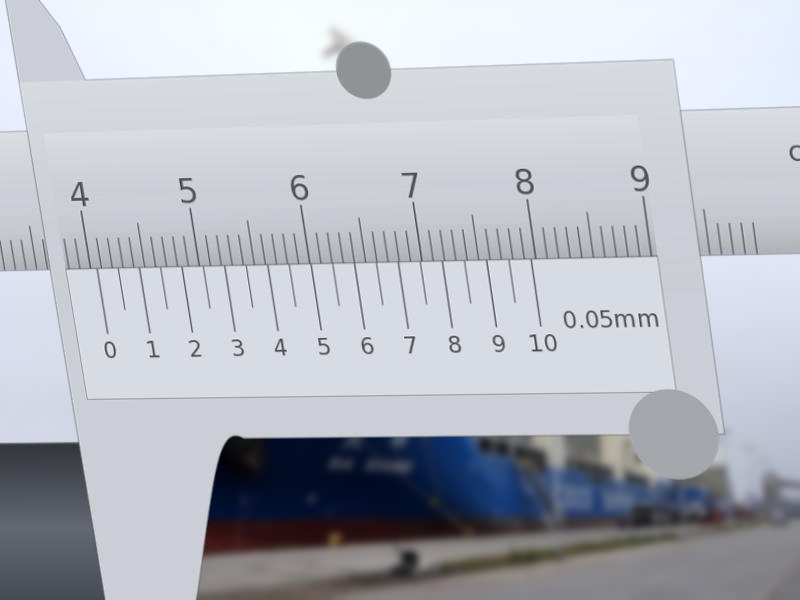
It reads 40.6; mm
